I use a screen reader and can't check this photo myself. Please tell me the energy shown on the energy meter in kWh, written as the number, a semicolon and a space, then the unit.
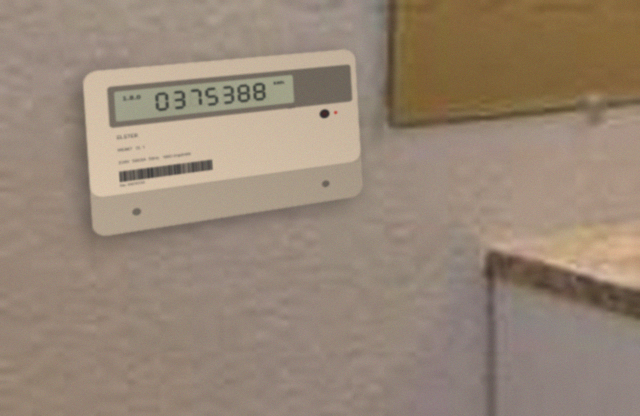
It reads 375388; kWh
